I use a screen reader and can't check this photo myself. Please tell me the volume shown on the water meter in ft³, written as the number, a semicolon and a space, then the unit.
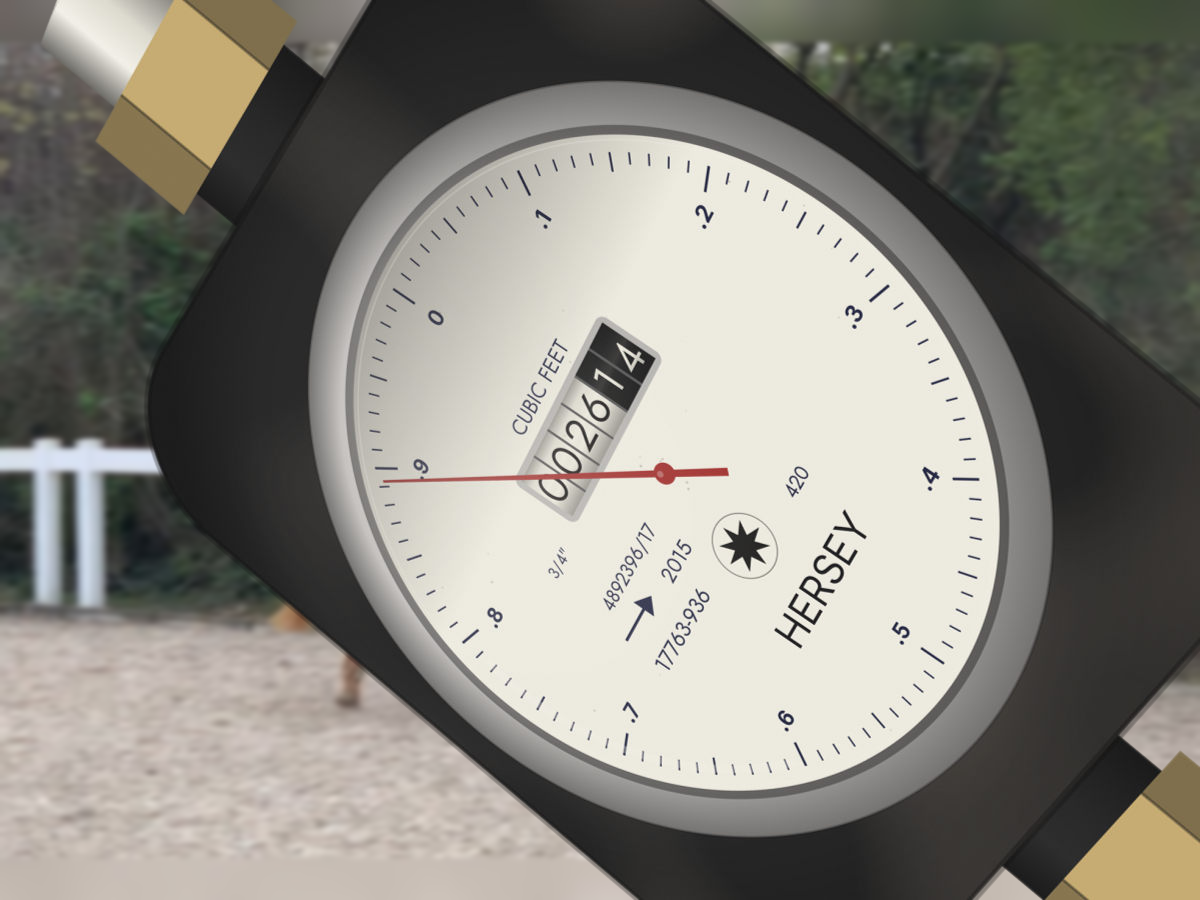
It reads 2613.89; ft³
